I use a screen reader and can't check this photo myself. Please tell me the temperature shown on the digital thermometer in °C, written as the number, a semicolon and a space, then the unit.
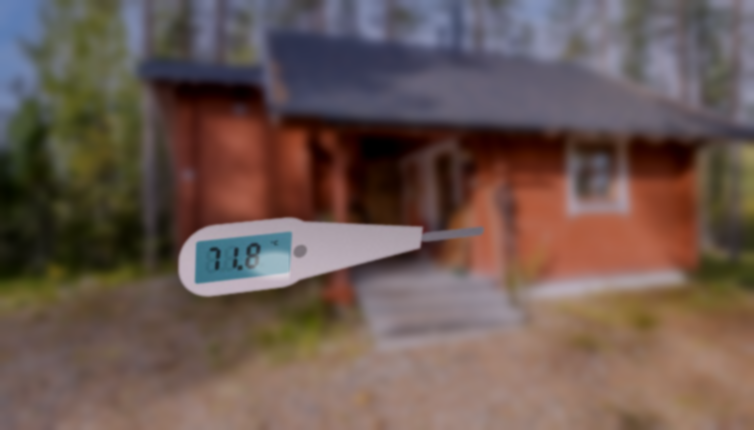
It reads 71.8; °C
